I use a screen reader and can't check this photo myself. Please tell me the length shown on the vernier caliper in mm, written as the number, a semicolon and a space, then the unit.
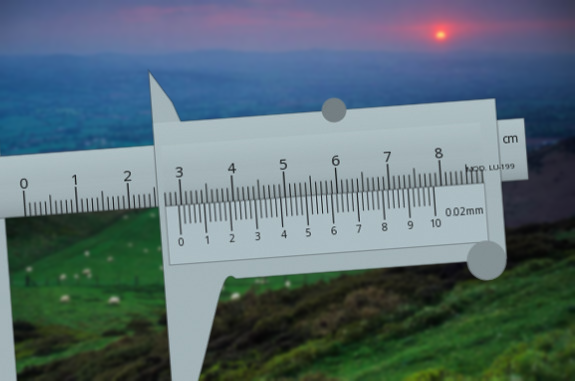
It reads 29.5; mm
